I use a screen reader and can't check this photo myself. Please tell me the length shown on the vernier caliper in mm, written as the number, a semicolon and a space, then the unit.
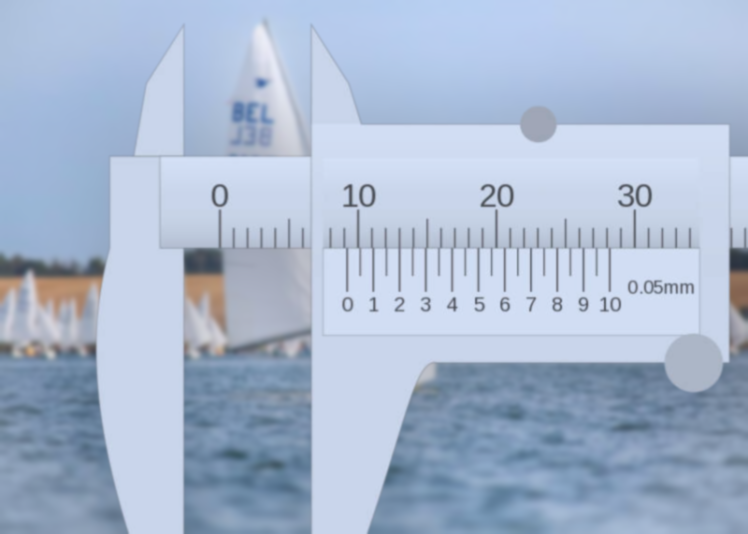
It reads 9.2; mm
